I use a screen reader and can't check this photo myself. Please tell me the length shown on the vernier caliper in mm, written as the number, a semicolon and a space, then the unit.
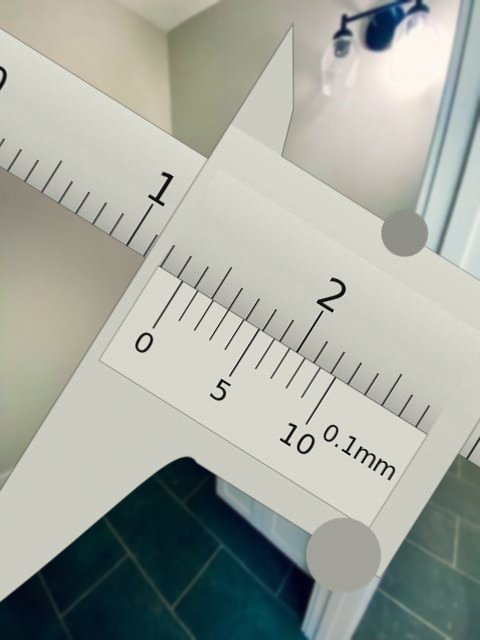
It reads 13.3; mm
